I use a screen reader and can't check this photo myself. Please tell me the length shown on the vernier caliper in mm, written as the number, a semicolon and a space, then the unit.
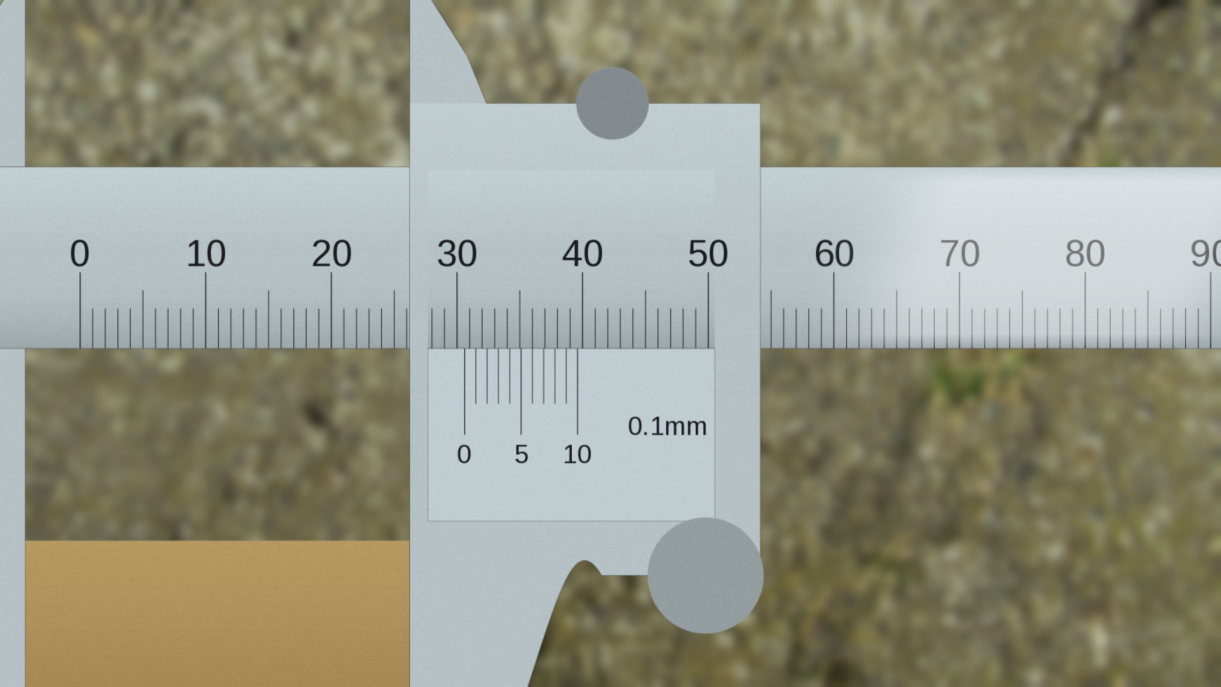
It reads 30.6; mm
